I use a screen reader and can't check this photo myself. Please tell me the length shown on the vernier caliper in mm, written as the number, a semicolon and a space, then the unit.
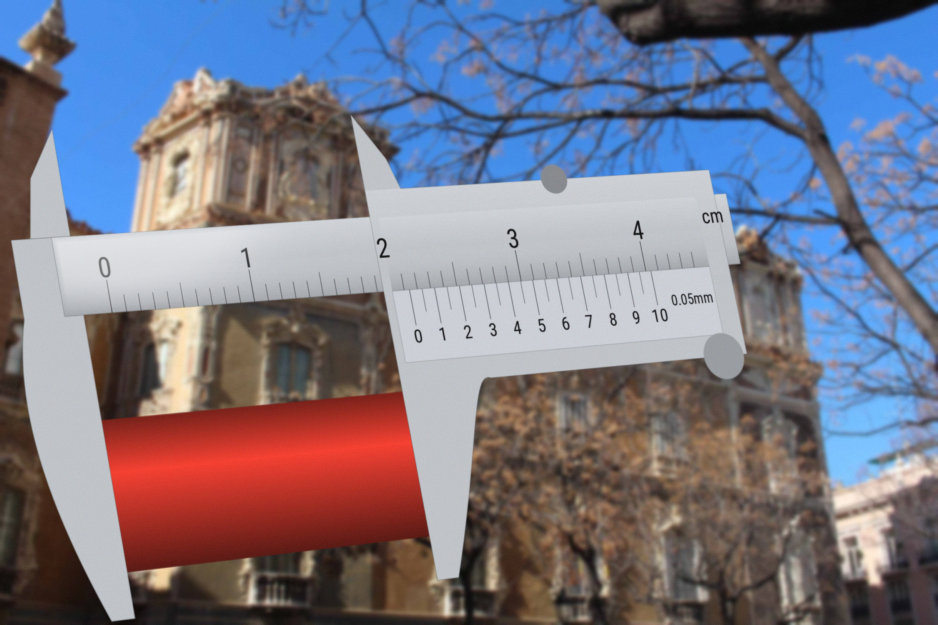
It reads 21.4; mm
